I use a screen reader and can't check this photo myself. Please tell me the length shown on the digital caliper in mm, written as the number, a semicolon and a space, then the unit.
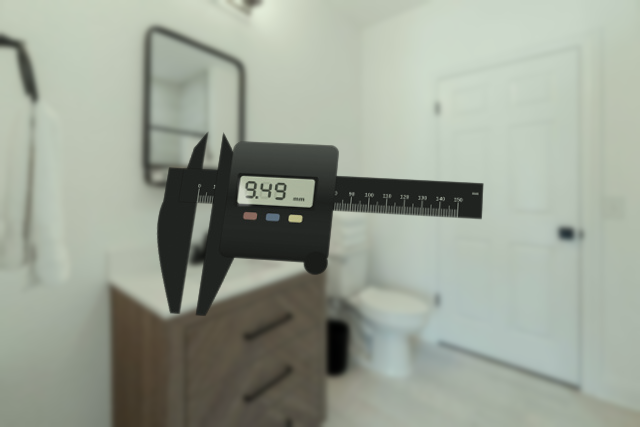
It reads 9.49; mm
